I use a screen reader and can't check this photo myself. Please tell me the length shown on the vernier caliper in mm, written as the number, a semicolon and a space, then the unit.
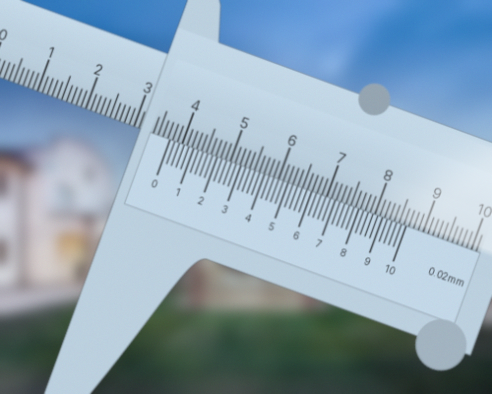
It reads 37.5; mm
